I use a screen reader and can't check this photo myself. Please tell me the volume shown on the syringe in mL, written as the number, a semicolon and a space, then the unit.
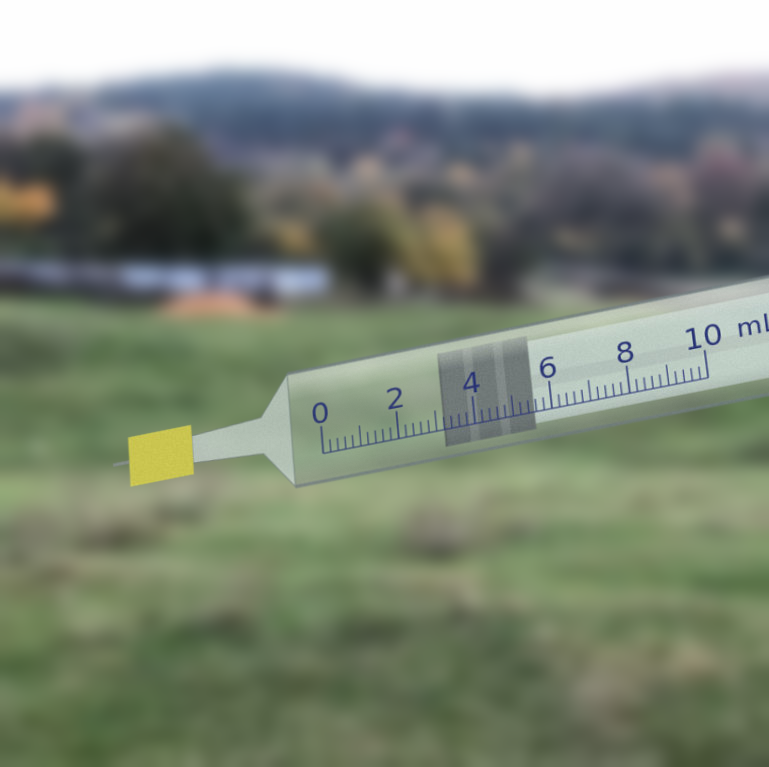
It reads 3.2; mL
